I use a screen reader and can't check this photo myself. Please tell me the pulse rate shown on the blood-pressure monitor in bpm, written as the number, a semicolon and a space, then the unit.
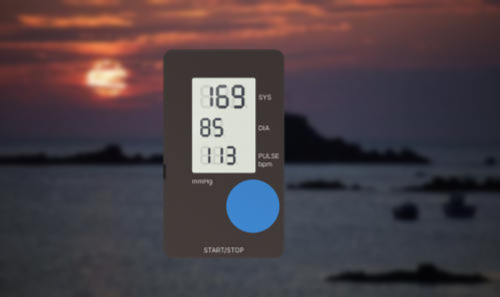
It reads 113; bpm
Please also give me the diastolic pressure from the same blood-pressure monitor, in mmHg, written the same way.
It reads 85; mmHg
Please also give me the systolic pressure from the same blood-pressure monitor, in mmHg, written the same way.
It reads 169; mmHg
